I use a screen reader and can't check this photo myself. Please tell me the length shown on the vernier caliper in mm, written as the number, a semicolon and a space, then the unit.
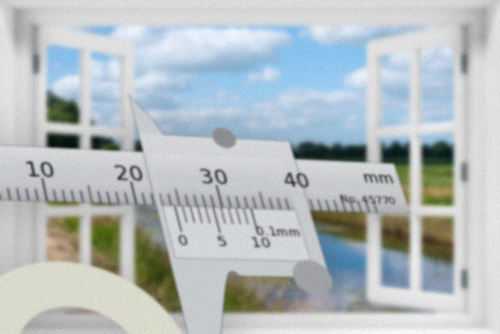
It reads 24.4; mm
